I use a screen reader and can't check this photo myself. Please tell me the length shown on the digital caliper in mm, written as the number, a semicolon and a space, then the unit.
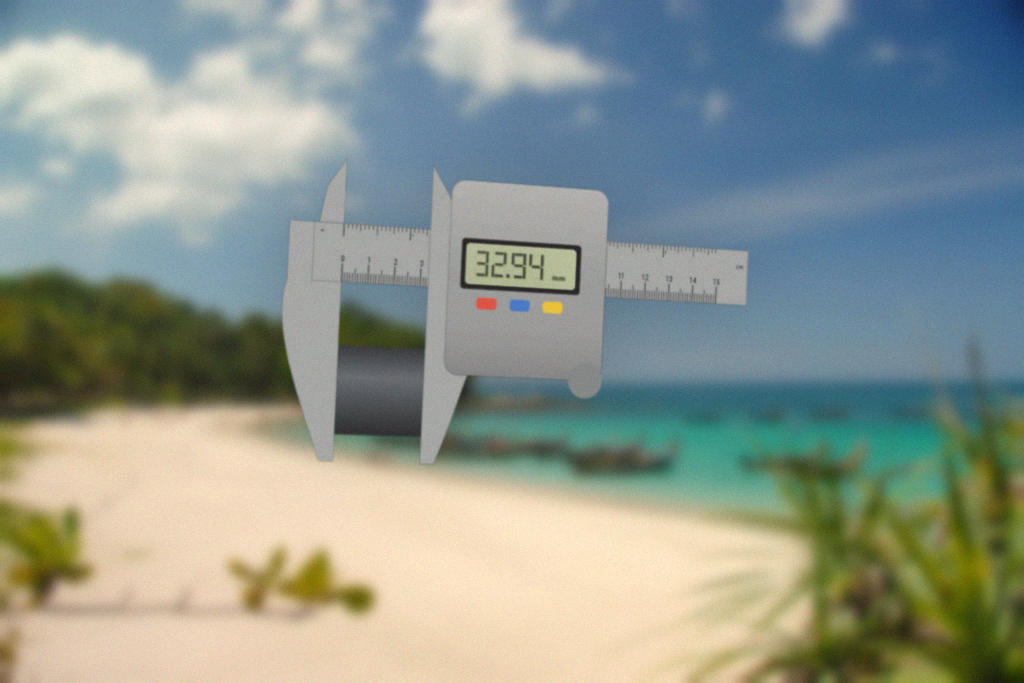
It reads 32.94; mm
